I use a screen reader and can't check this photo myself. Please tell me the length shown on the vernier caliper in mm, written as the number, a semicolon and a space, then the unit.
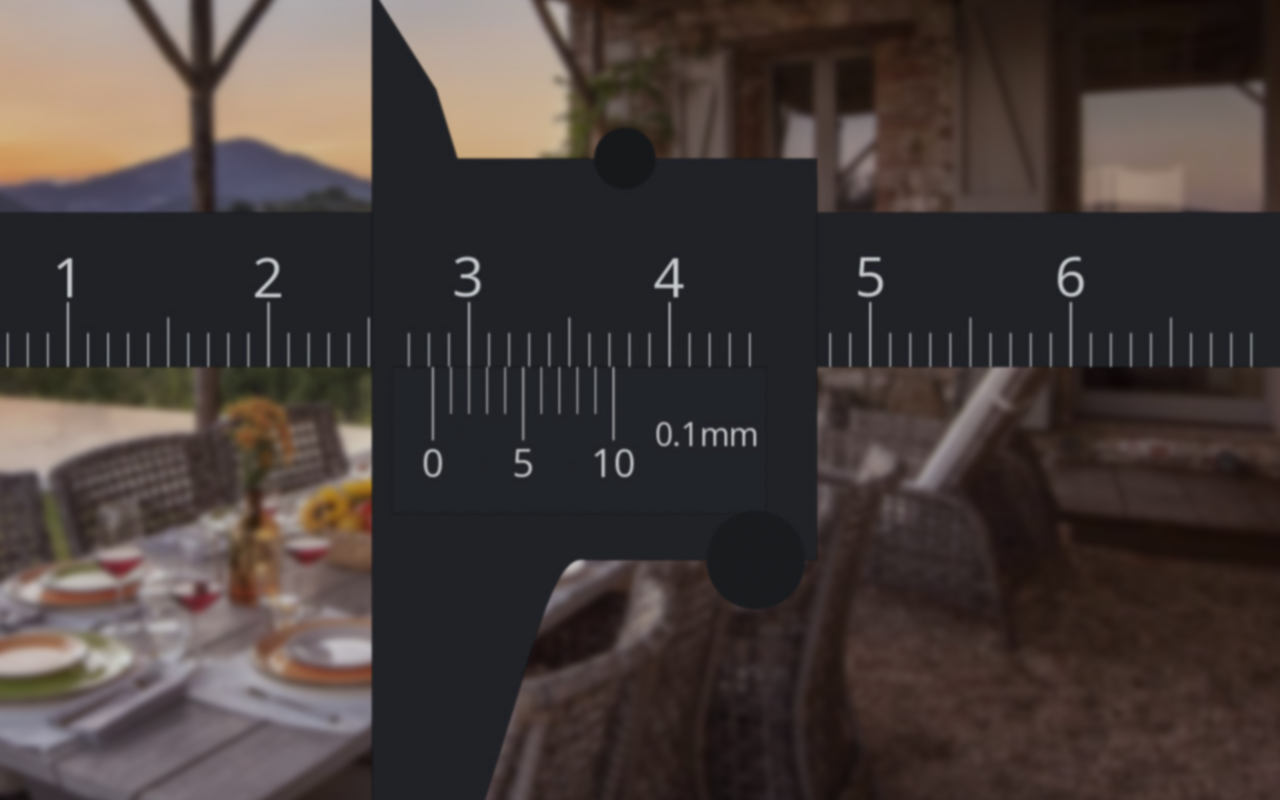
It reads 28.2; mm
